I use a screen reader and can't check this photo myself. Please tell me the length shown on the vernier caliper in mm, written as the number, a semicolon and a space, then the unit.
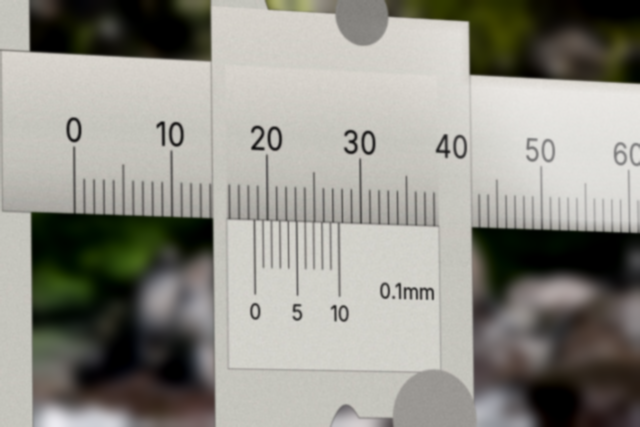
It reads 18.6; mm
